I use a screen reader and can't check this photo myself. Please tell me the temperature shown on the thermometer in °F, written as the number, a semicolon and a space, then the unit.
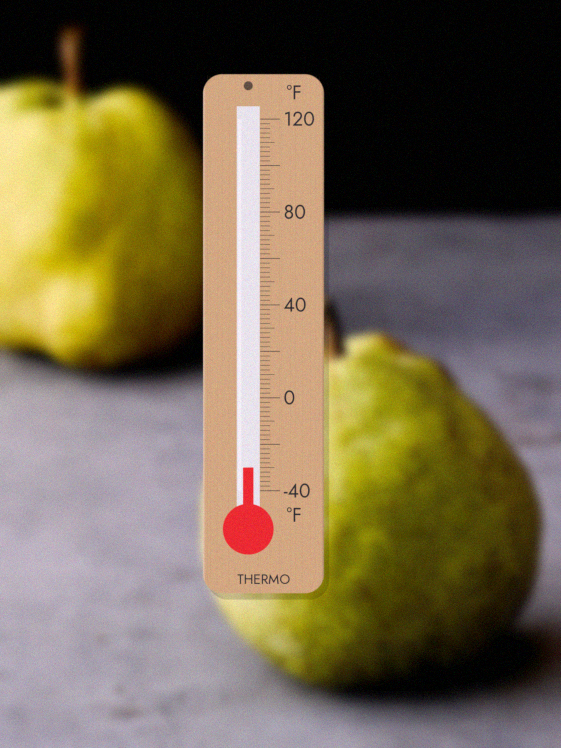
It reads -30; °F
